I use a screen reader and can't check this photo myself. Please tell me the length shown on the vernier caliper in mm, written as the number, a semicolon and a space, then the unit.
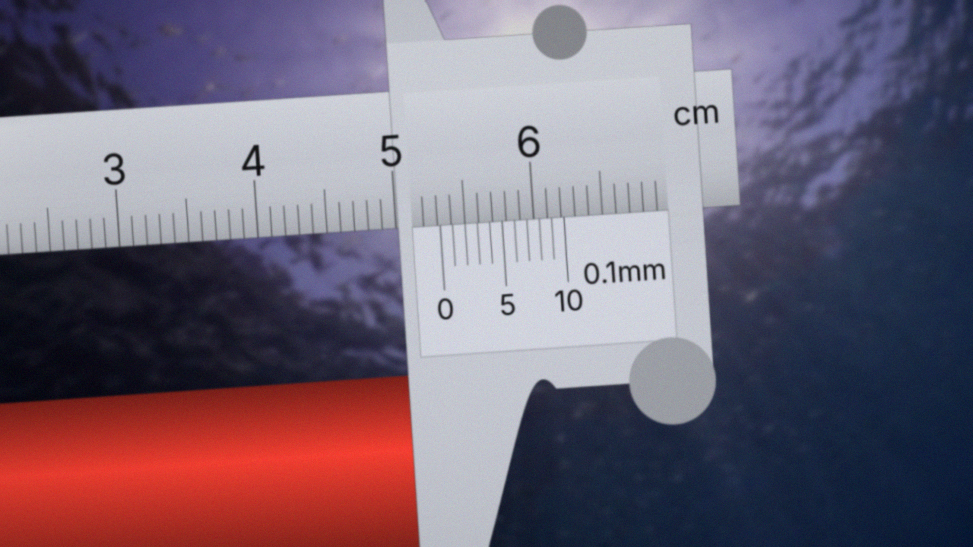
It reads 53.2; mm
